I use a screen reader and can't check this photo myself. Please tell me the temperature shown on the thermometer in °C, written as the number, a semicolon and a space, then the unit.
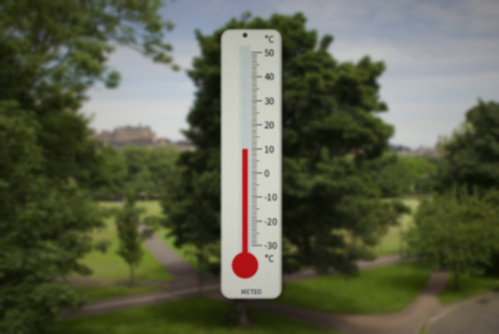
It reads 10; °C
